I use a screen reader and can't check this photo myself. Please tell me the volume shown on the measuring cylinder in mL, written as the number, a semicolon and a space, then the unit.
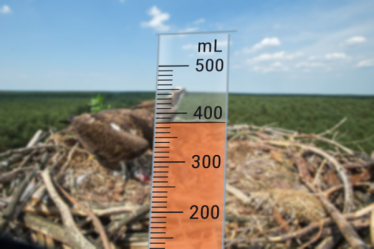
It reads 380; mL
